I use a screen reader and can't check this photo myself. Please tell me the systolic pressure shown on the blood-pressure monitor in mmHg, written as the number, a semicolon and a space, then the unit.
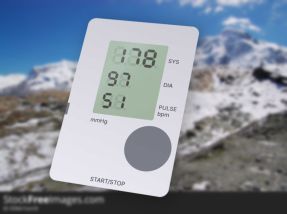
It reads 178; mmHg
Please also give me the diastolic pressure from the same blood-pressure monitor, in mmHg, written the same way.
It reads 97; mmHg
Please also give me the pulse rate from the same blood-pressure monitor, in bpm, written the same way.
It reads 51; bpm
